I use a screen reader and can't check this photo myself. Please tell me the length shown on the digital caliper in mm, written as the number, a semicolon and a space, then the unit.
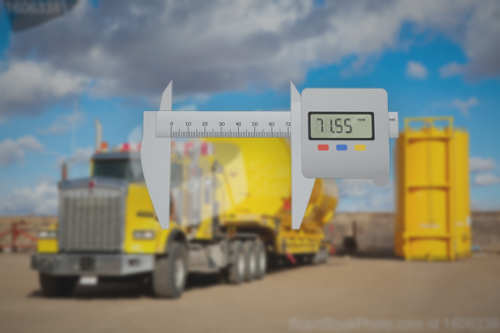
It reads 71.55; mm
